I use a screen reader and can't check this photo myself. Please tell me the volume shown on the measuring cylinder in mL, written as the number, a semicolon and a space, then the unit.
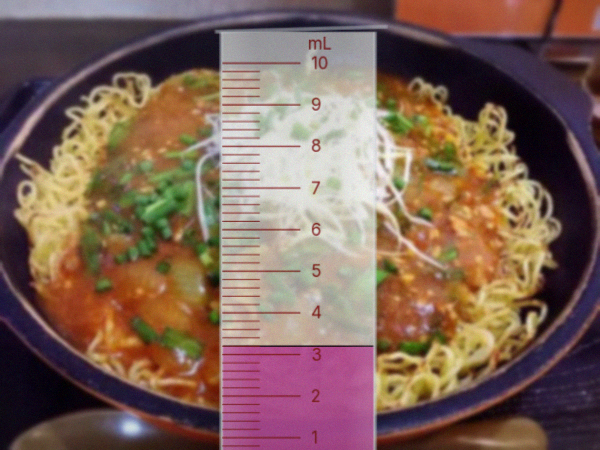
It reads 3.2; mL
